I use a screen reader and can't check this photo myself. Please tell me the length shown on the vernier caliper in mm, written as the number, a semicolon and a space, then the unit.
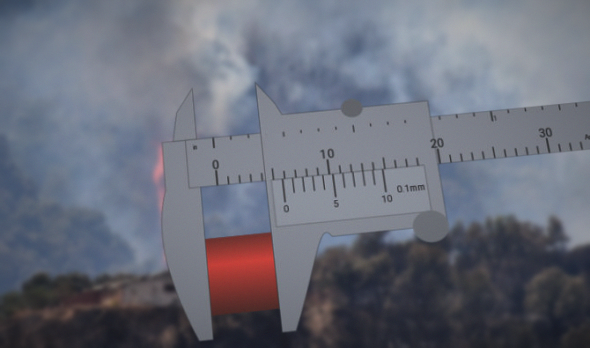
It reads 5.8; mm
